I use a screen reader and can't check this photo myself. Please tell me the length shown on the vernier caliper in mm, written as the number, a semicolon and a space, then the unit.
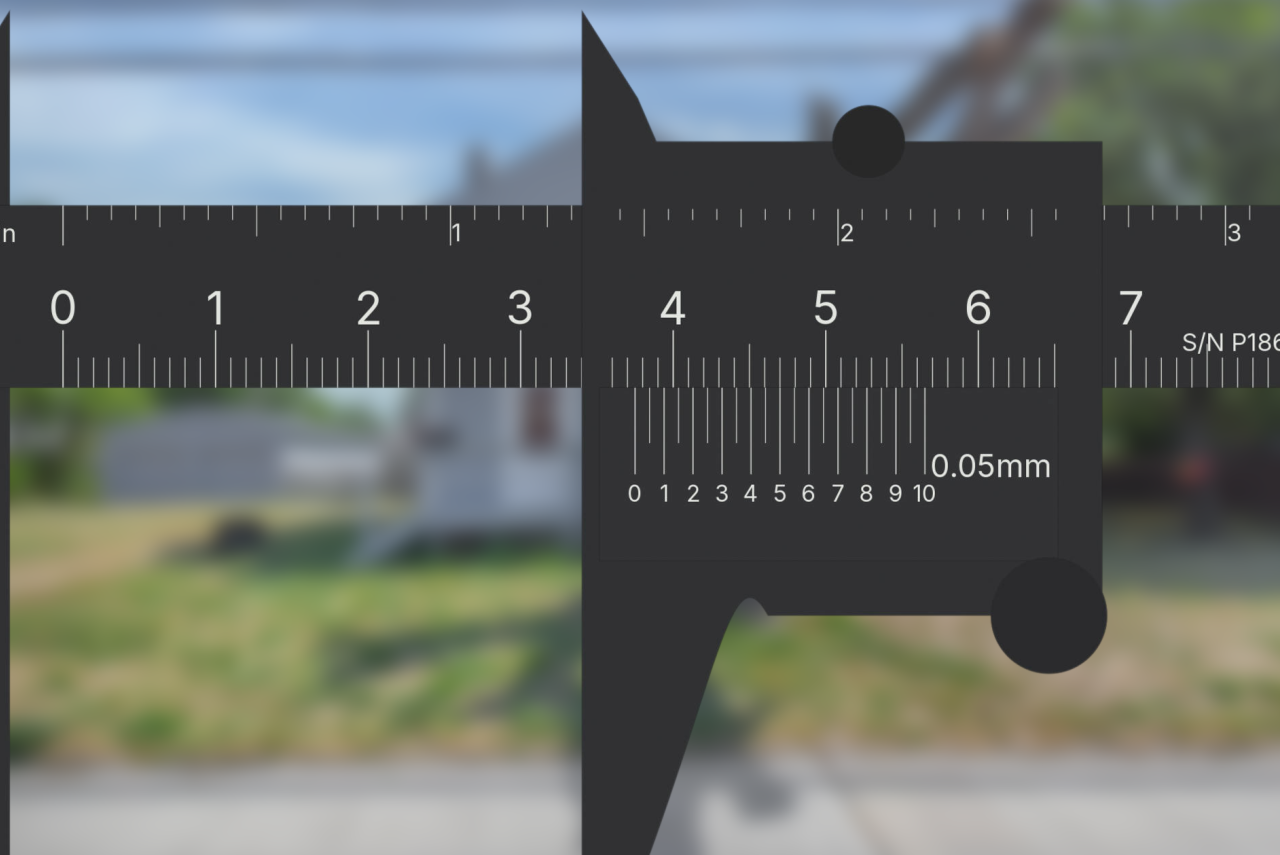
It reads 37.5; mm
